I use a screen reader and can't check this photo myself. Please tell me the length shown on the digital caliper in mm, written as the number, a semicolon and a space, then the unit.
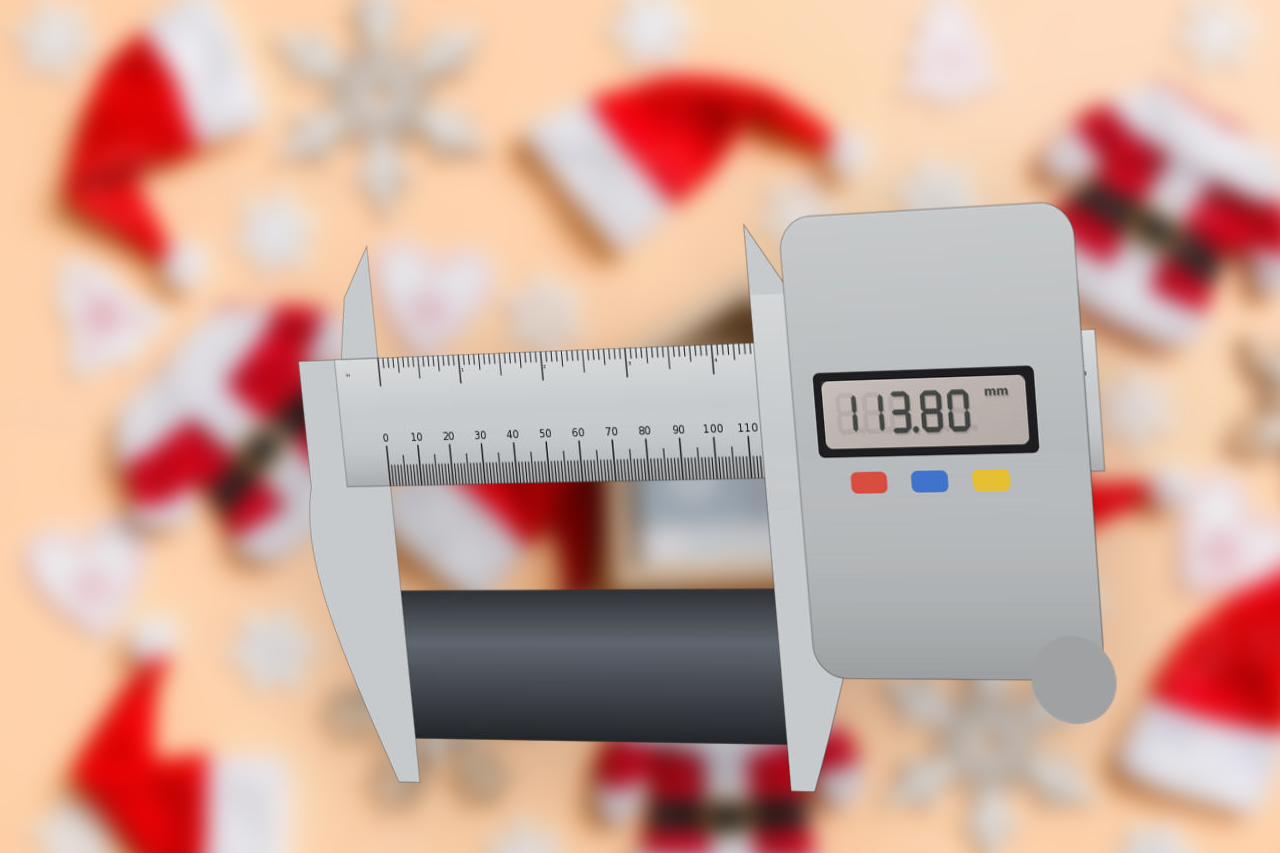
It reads 113.80; mm
